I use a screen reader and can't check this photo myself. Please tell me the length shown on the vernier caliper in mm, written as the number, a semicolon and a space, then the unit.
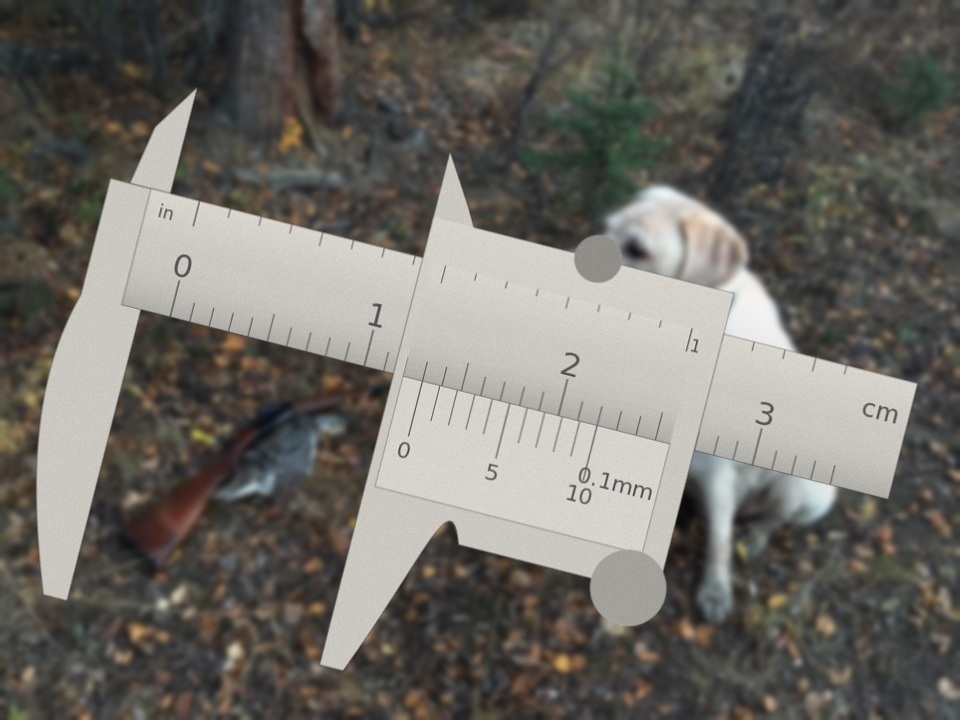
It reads 13.0; mm
